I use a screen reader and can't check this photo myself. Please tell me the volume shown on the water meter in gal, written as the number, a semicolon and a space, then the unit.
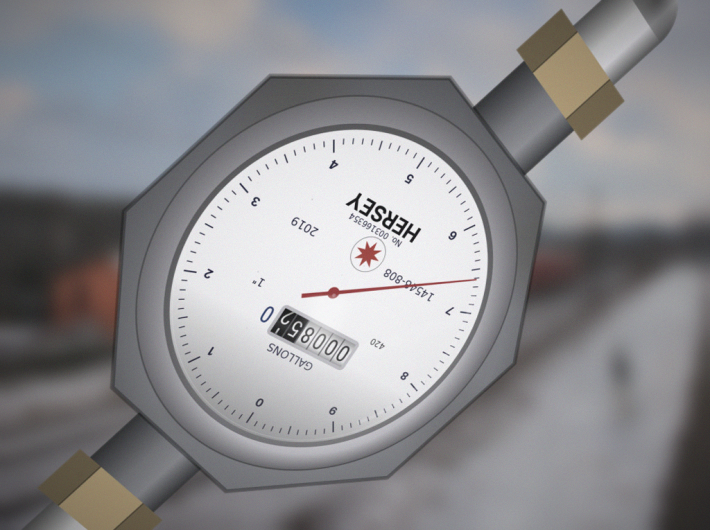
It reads 8516.6; gal
